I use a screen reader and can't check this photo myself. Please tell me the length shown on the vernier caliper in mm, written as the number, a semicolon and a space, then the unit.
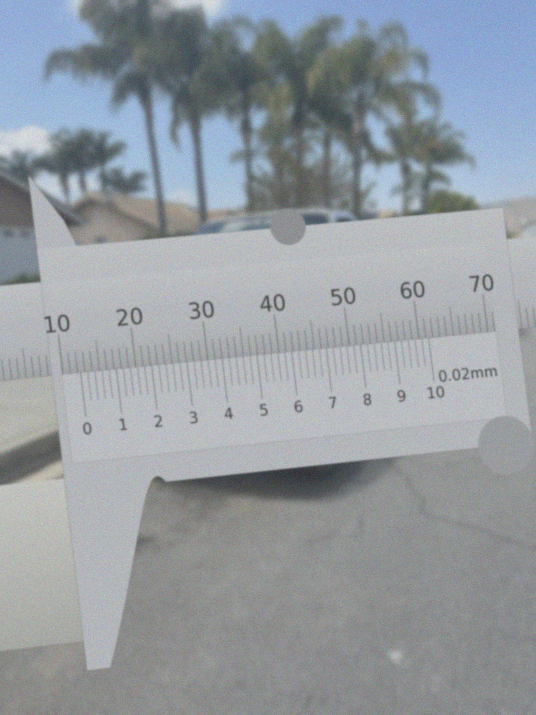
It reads 12.4; mm
